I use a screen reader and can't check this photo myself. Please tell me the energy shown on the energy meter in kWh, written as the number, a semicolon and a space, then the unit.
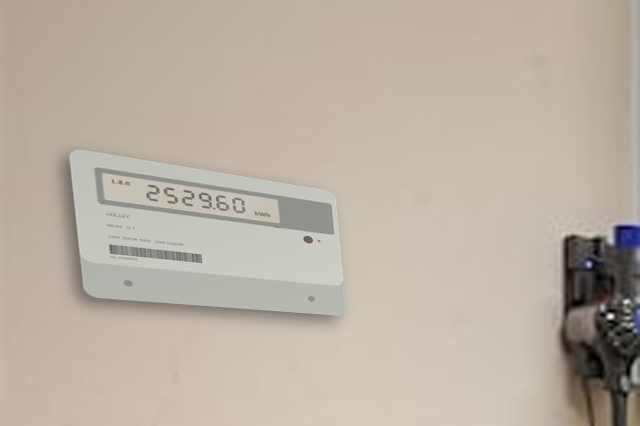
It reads 2529.60; kWh
